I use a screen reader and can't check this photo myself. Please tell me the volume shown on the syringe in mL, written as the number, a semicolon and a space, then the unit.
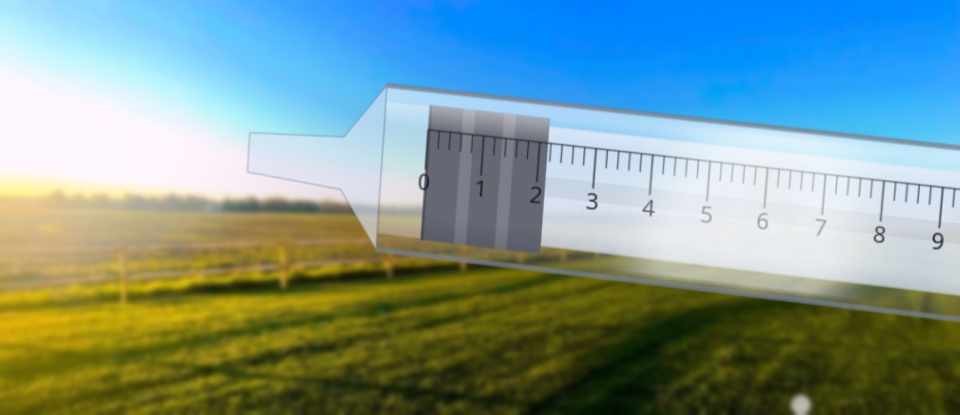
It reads 0; mL
